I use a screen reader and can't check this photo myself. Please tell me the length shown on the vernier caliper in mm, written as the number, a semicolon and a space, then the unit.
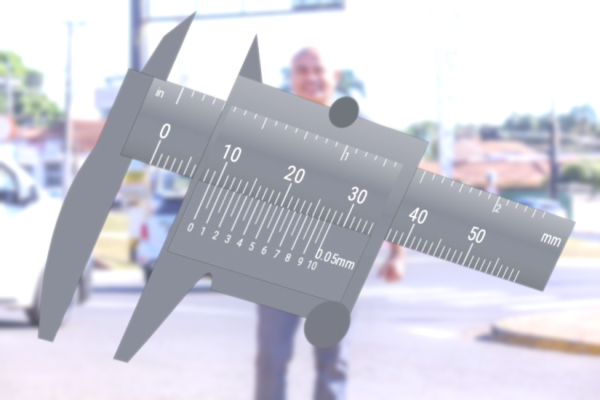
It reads 9.0; mm
